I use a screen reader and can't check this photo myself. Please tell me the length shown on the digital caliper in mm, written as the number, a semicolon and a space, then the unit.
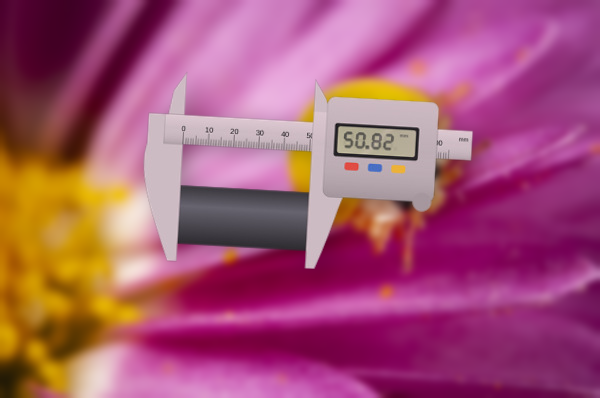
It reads 50.82; mm
